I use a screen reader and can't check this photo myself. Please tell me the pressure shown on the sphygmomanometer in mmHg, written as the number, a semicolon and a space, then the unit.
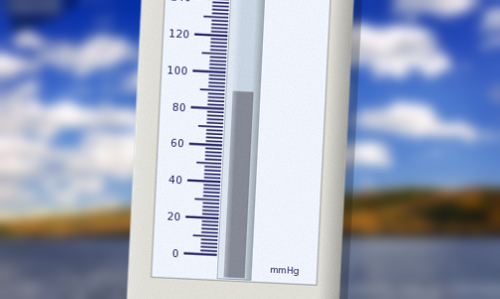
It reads 90; mmHg
